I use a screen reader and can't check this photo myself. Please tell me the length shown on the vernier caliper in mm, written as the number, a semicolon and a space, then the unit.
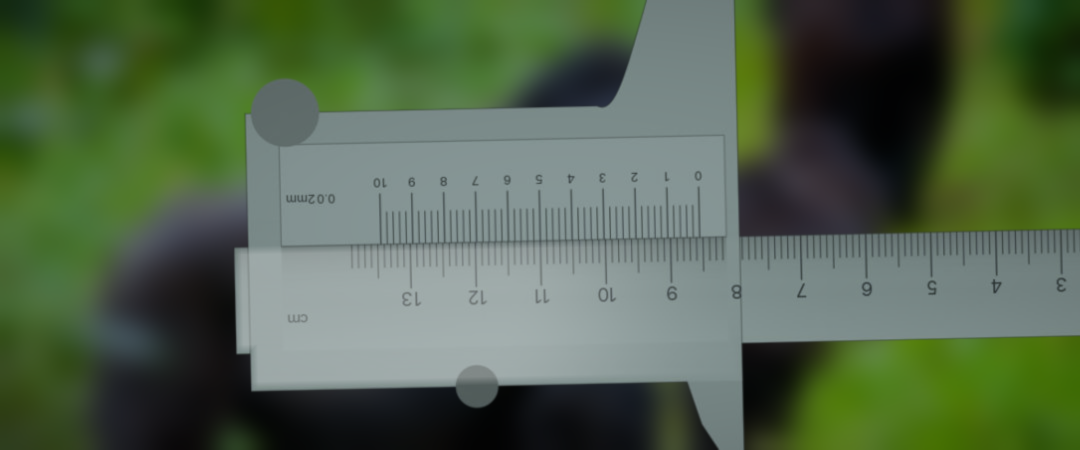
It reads 85.5; mm
